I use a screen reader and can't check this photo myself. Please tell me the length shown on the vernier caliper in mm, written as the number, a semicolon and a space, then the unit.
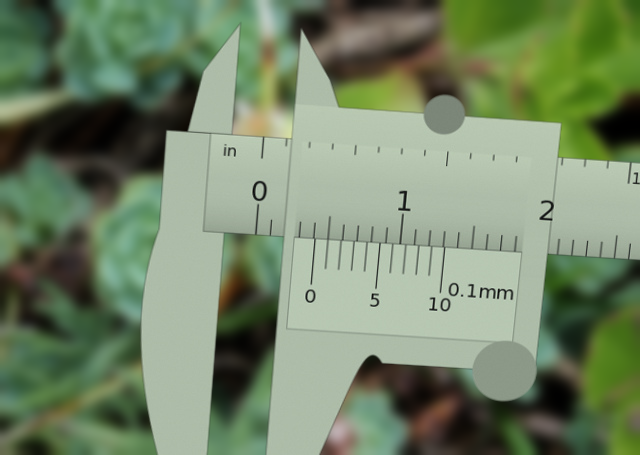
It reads 4.1; mm
